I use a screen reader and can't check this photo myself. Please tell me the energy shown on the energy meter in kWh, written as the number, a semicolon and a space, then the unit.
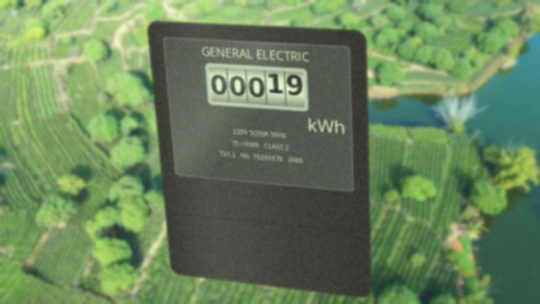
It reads 19; kWh
